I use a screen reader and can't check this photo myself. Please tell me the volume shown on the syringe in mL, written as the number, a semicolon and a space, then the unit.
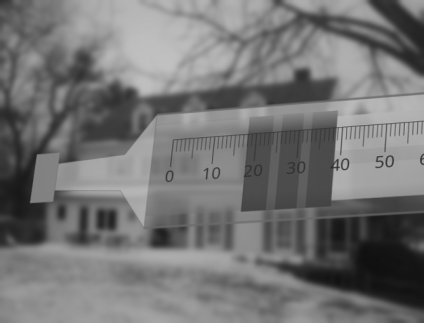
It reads 18; mL
